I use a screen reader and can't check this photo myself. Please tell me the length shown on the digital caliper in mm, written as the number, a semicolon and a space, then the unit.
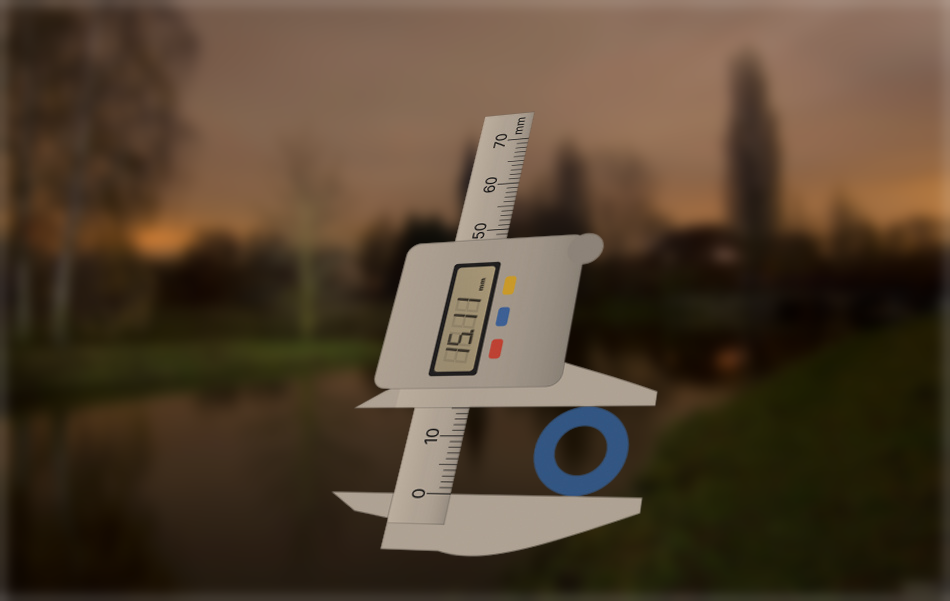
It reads 15.11; mm
